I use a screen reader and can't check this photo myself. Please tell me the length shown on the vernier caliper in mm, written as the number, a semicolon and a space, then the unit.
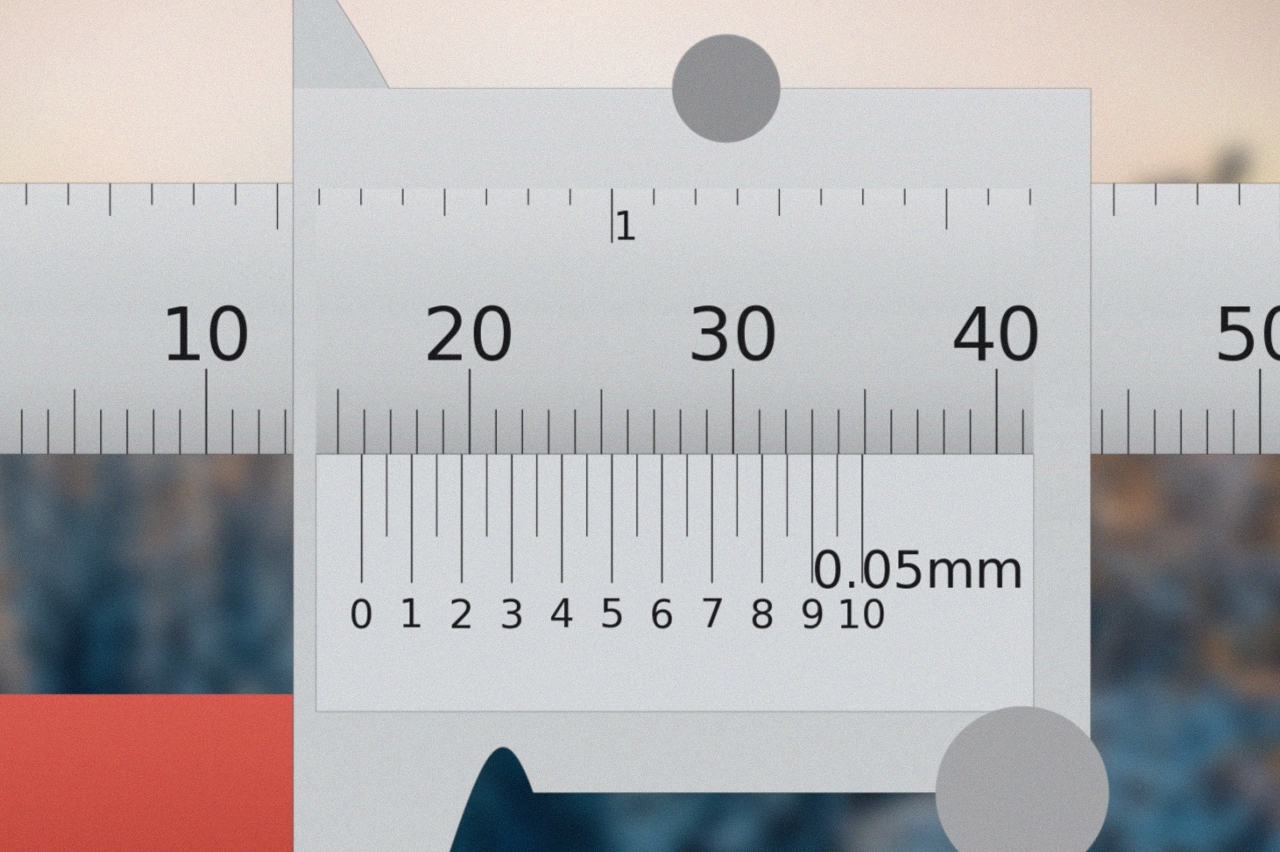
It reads 15.90; mm
